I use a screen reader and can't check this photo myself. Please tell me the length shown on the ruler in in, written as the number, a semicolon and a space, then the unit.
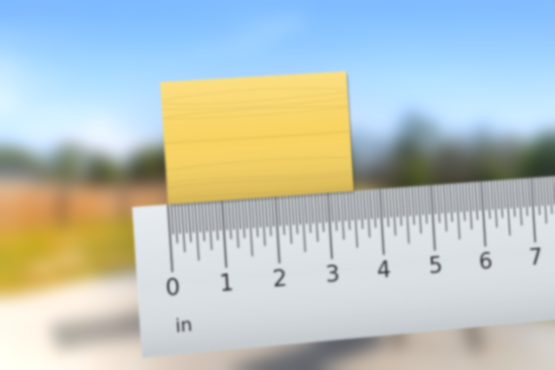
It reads 3.5; in
